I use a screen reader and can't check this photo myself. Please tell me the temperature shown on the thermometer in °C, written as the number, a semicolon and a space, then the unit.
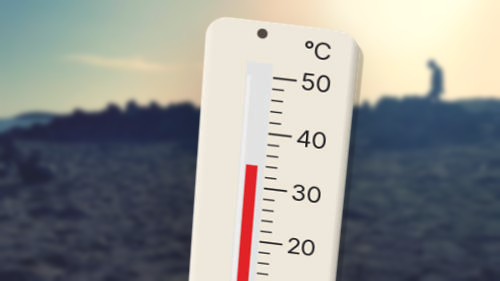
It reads 34; °C
